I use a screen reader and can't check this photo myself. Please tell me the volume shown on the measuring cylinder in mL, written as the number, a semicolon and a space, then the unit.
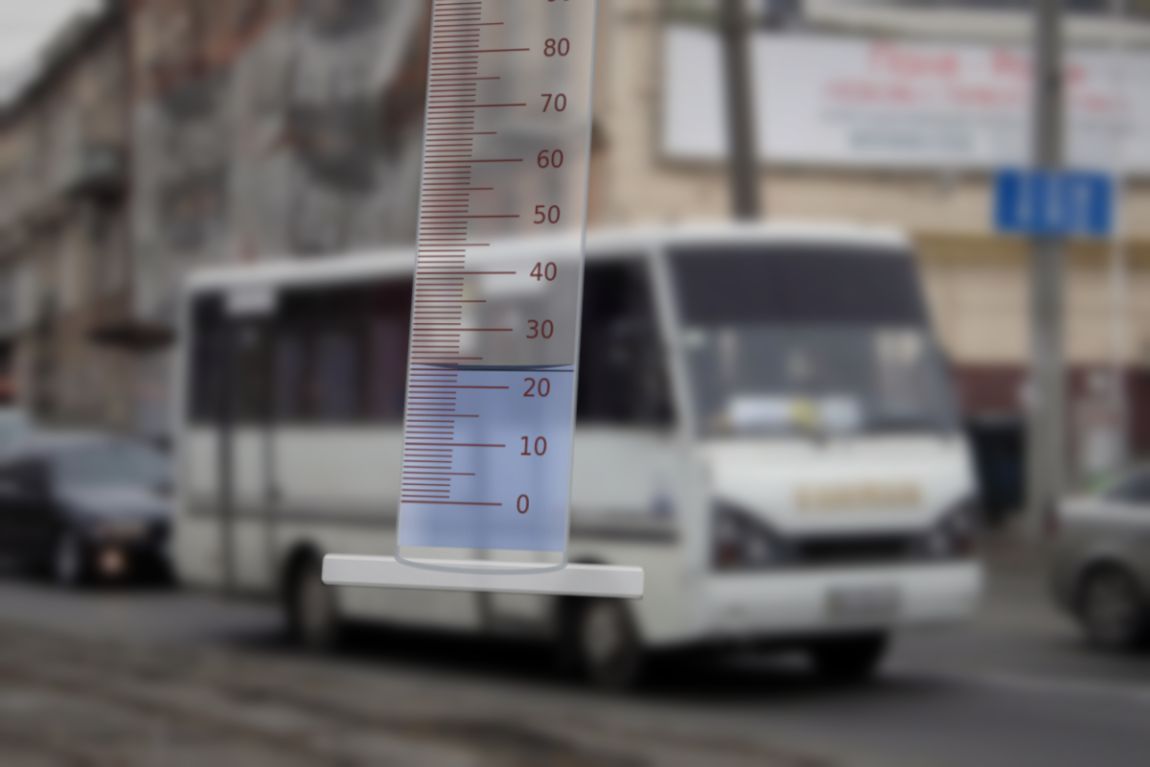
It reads 23; mL
